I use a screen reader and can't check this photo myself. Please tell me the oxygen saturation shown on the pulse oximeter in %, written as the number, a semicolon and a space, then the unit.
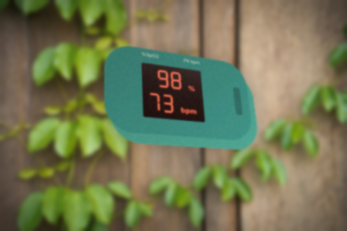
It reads 98; %
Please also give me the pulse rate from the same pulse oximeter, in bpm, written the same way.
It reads 73; bpm
